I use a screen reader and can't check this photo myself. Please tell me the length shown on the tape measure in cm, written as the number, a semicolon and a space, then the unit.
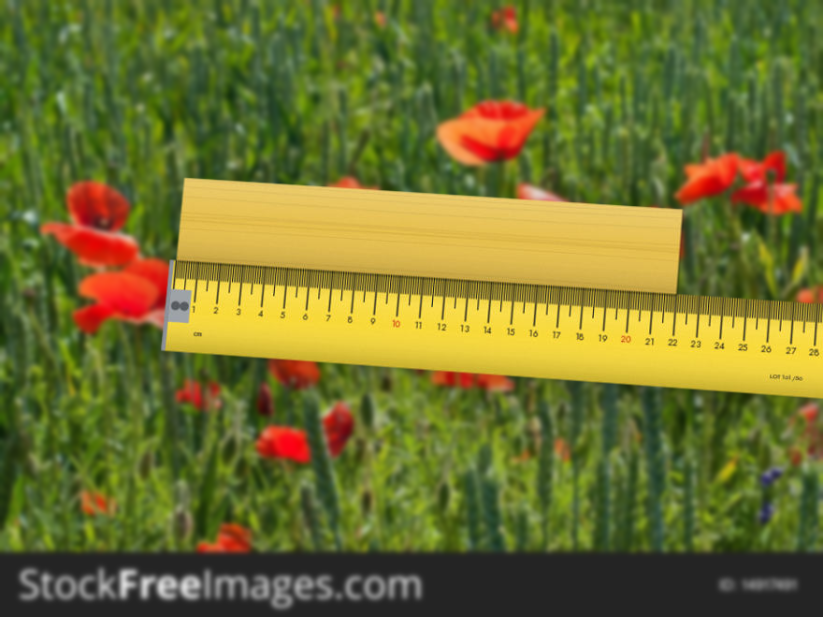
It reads 22; cm
